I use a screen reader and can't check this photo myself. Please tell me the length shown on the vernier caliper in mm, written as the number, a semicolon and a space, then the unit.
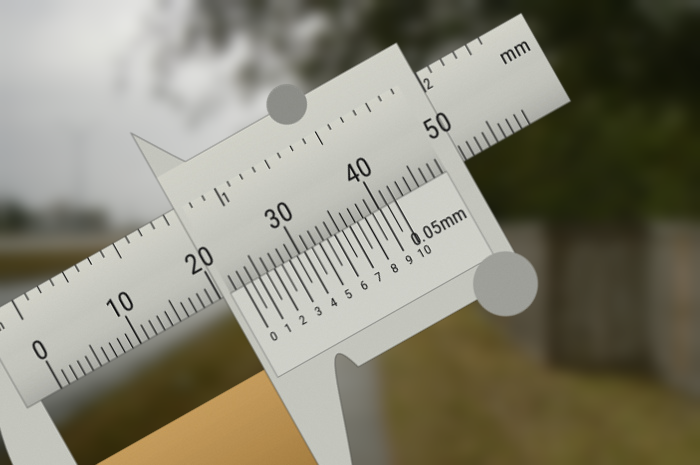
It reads 23.0; mm
